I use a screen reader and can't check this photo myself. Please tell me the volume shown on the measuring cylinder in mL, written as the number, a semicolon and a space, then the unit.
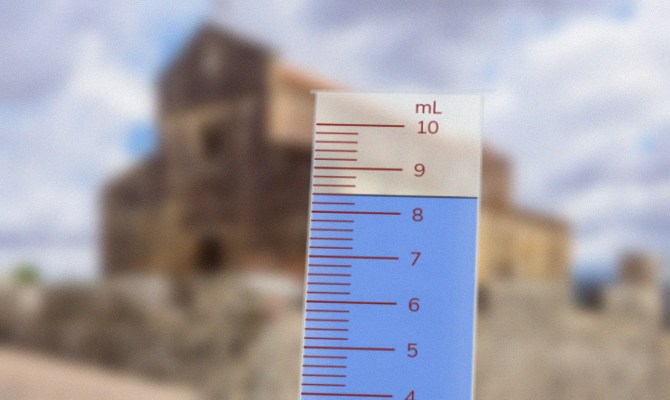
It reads 8.4; mL
